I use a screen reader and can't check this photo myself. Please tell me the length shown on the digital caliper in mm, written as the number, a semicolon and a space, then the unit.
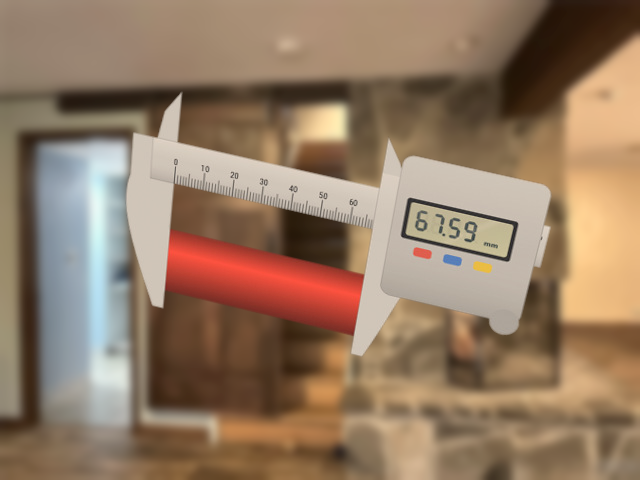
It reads 67.59; mm
